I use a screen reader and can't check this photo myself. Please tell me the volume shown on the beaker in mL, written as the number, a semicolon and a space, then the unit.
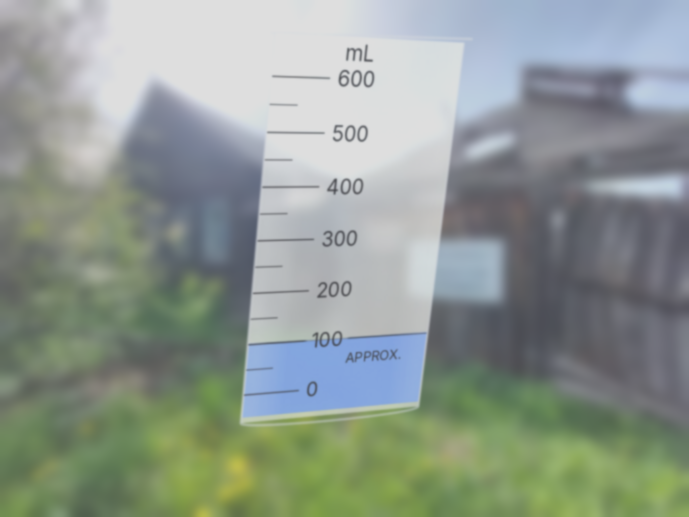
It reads 100; mL
